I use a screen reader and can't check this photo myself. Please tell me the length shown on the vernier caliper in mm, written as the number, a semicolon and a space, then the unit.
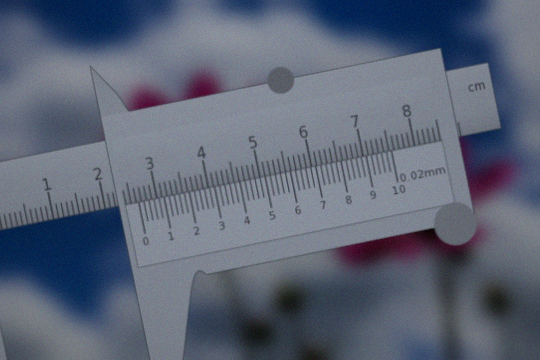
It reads 26.5; mm
